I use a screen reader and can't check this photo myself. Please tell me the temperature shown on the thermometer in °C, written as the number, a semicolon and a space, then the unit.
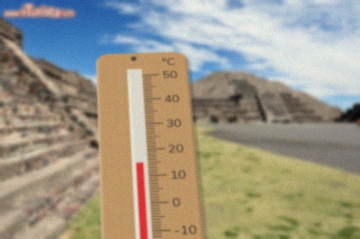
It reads 15; °C
